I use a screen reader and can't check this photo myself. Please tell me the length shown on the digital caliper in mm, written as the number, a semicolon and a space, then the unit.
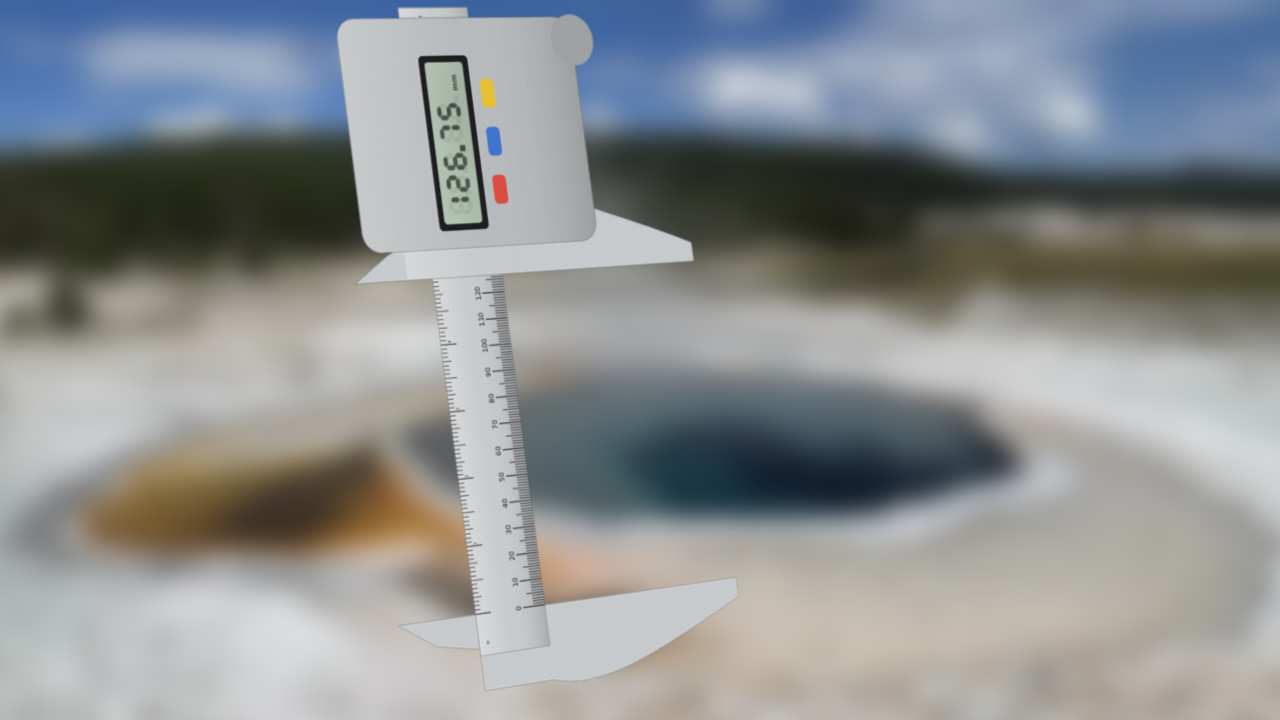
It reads 126.75; mm
